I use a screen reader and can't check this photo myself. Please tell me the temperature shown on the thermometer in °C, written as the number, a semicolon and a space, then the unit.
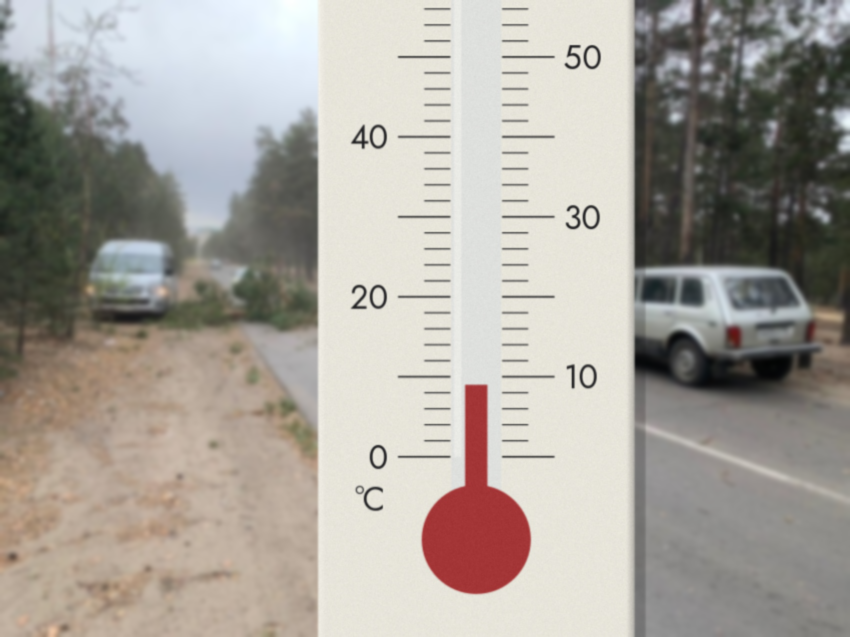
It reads 9; °C
